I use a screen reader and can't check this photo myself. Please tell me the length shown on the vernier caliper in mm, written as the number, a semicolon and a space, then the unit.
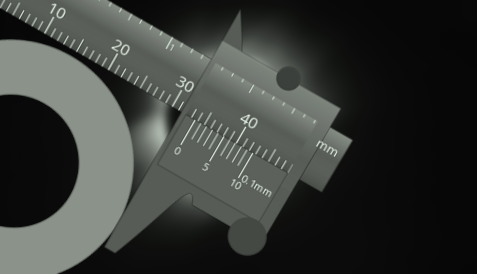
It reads 33.6; mm
